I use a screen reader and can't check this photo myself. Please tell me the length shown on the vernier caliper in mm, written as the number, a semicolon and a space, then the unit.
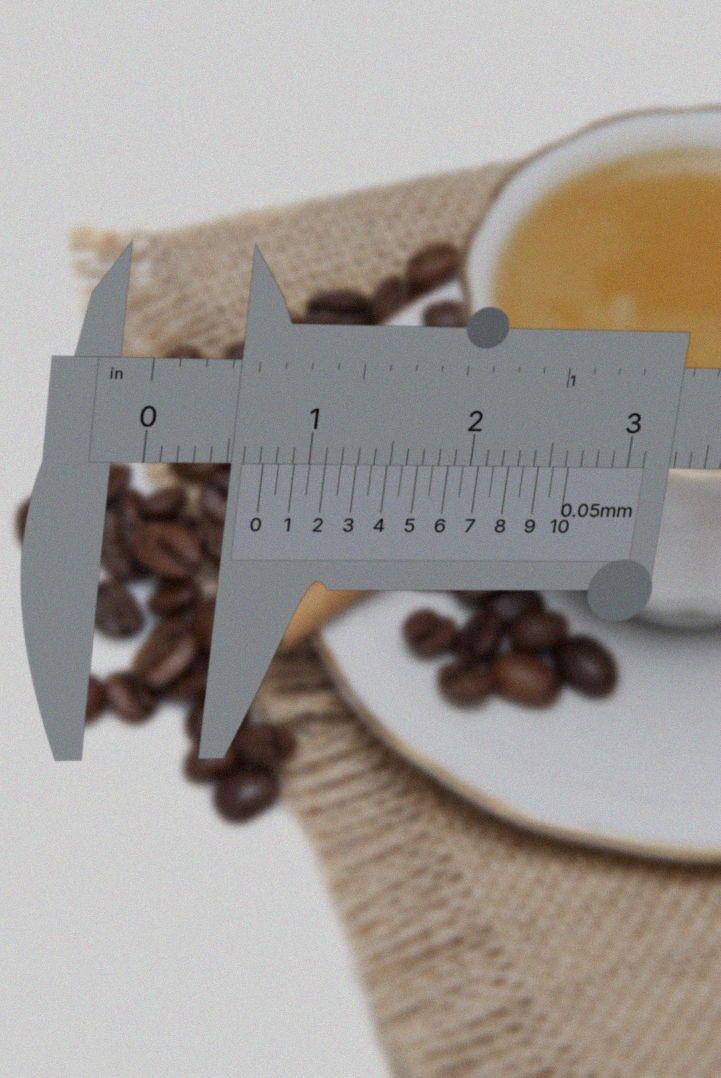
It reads 7.2; mm
